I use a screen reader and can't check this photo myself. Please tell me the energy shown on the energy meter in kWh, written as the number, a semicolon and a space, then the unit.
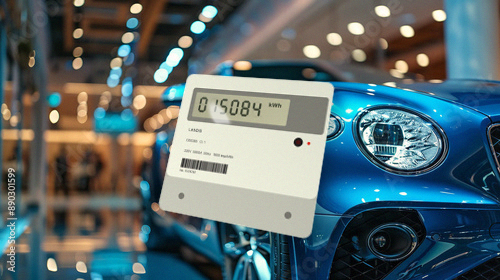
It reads 15084; kWh
